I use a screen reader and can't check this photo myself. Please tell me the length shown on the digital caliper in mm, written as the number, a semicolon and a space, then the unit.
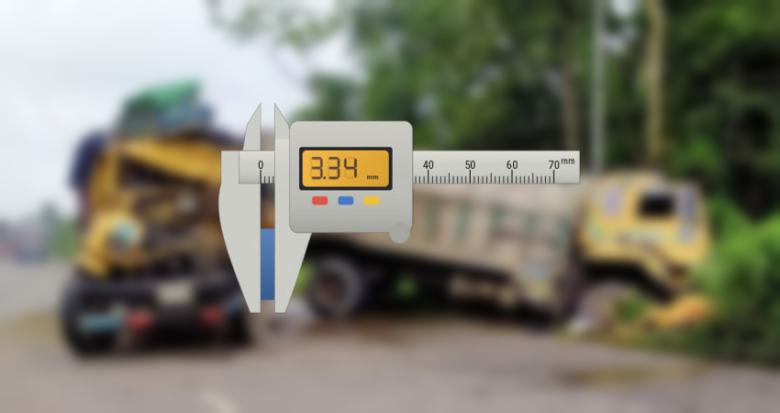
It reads 3.34; mm
